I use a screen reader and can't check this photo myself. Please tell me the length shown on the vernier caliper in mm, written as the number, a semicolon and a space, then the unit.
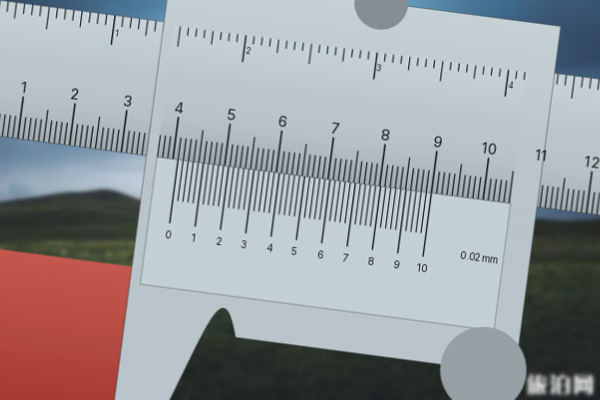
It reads 41.0; mm
